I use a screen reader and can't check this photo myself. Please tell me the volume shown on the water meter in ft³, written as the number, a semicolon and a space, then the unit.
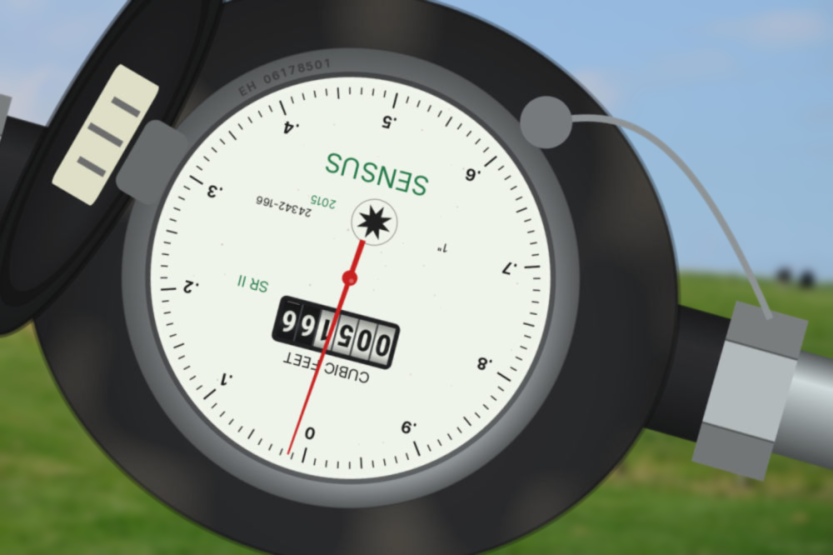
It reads 5166.01; ft³
